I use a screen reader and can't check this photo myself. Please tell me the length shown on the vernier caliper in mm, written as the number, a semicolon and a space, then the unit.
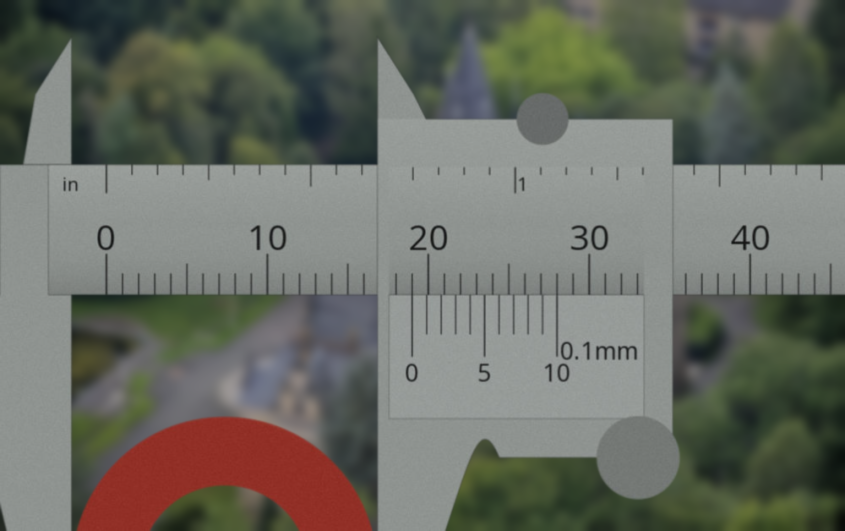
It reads 19.0; mm
